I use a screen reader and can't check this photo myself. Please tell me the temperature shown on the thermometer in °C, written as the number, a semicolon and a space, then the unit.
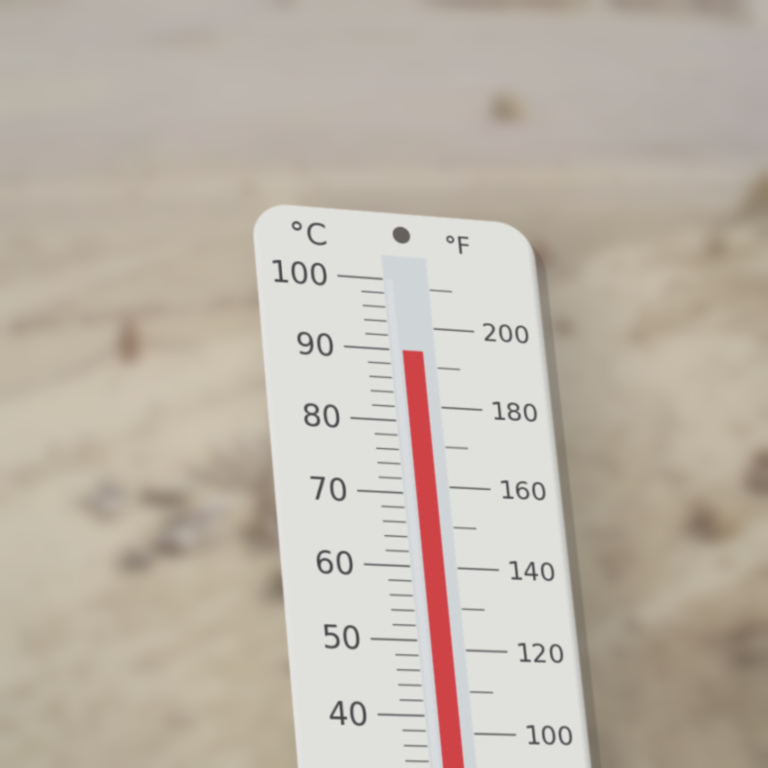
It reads 90; °C
